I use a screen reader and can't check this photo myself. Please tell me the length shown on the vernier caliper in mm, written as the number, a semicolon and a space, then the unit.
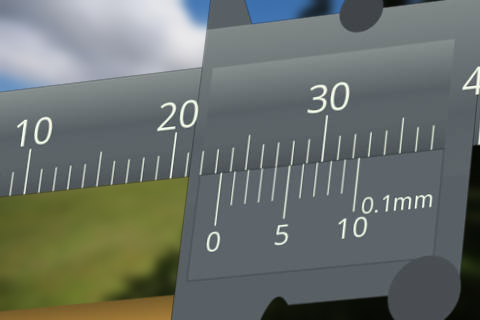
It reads 23.4; mm
